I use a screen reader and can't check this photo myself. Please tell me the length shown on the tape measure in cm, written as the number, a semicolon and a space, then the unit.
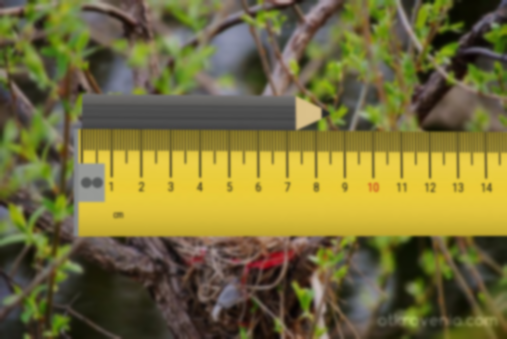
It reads 8.5; cm
